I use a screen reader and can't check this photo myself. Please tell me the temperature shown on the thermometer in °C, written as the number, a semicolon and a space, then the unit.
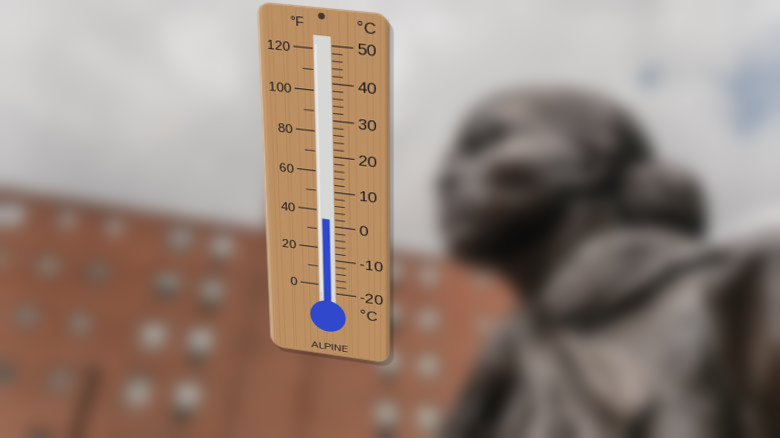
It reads 2; °C
